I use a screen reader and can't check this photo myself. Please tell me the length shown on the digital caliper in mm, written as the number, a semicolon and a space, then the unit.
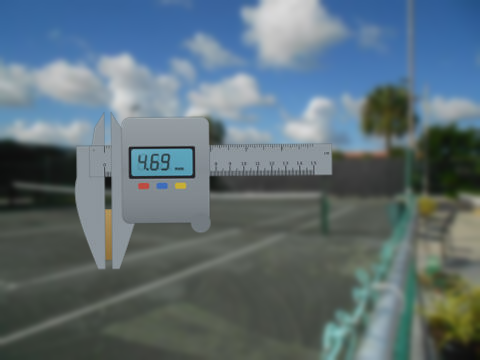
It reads 4.69; mm
